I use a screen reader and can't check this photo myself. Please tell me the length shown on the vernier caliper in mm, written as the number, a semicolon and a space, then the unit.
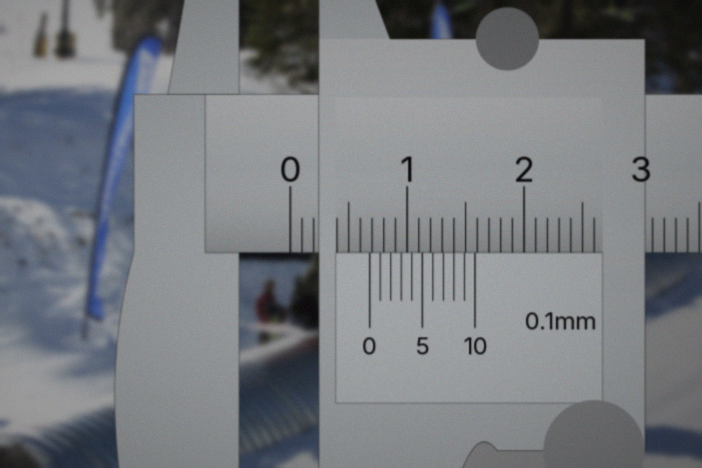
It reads 6.8; mm
